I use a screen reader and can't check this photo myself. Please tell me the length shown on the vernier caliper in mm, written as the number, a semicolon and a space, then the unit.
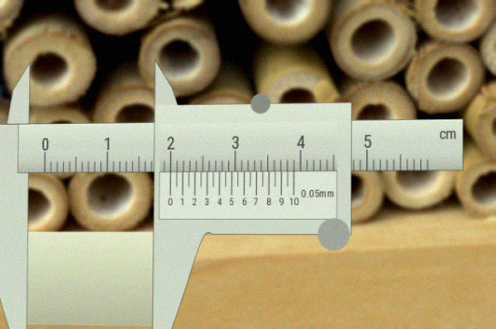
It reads 20.0; mm
